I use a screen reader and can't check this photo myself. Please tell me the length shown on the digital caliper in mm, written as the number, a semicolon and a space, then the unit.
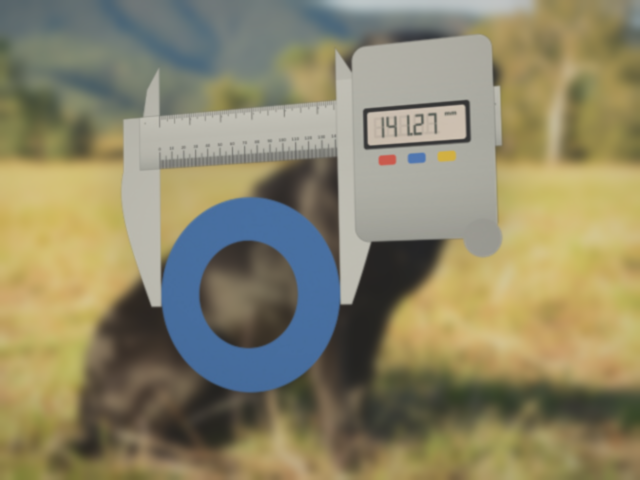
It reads 141.27; mm
